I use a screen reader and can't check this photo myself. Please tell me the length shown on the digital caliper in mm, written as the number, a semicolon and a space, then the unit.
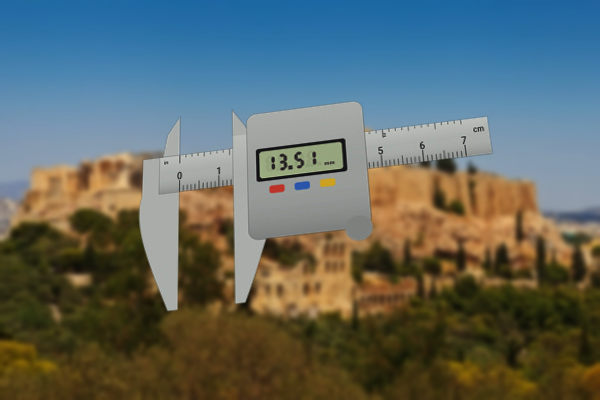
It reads 13.51; mm
